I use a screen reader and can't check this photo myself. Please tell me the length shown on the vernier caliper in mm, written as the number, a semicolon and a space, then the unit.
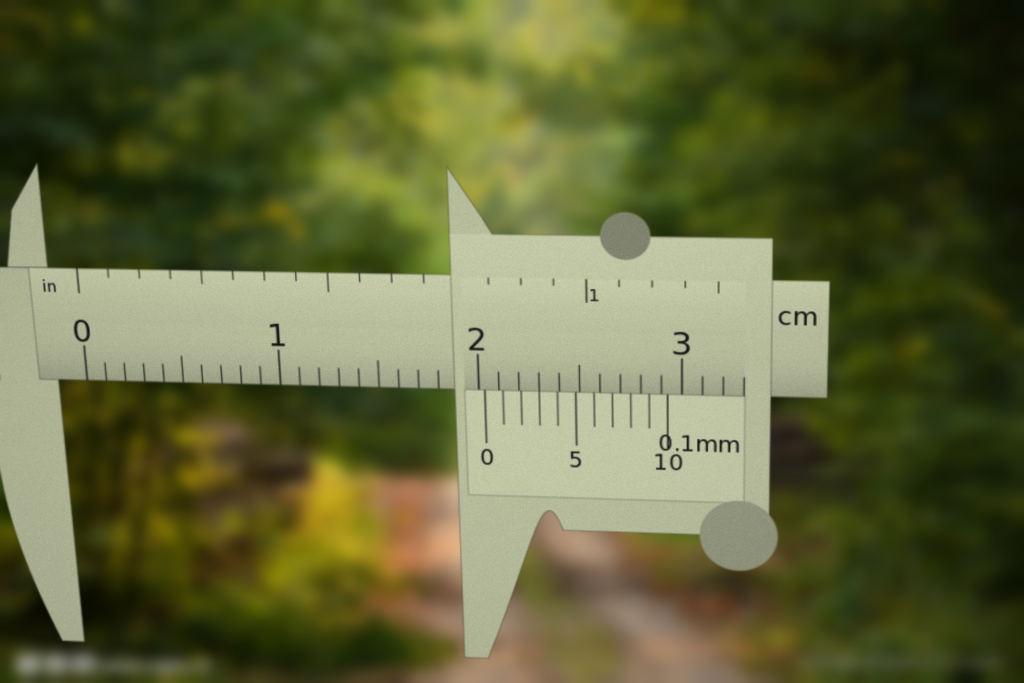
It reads 20.3; mm
